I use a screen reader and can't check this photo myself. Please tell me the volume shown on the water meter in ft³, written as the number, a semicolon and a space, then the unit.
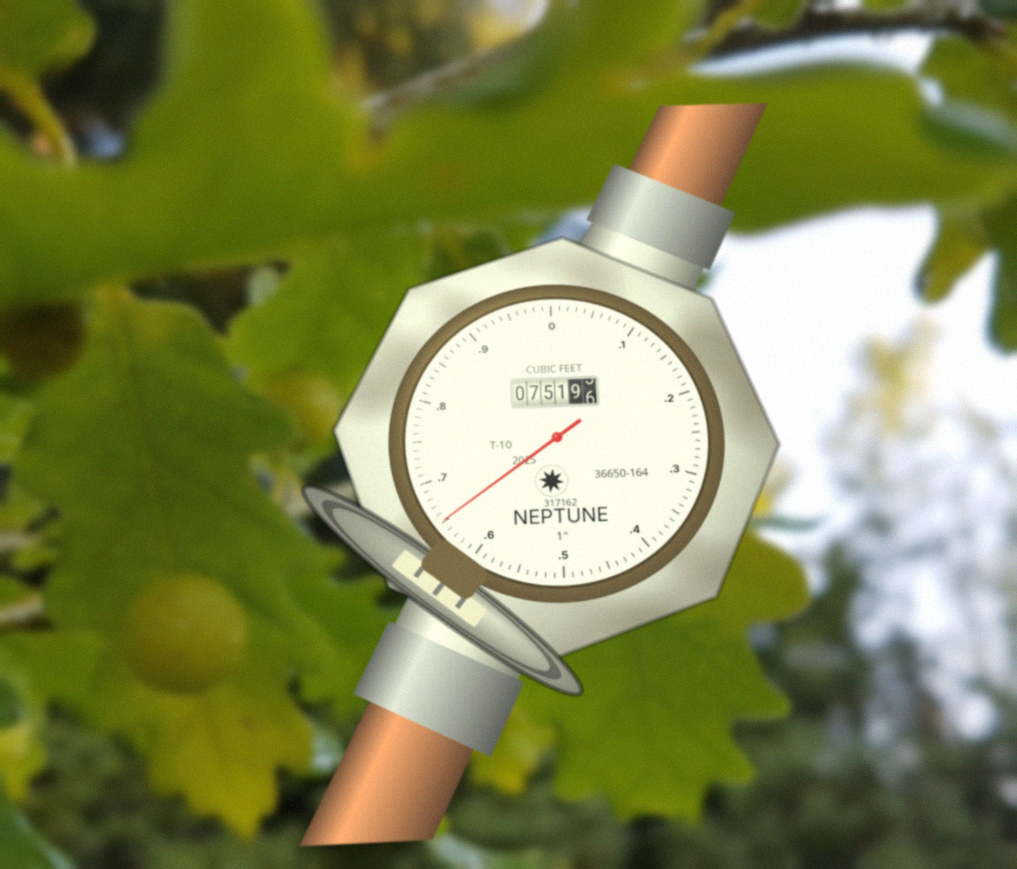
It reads 75195.65; ft³
